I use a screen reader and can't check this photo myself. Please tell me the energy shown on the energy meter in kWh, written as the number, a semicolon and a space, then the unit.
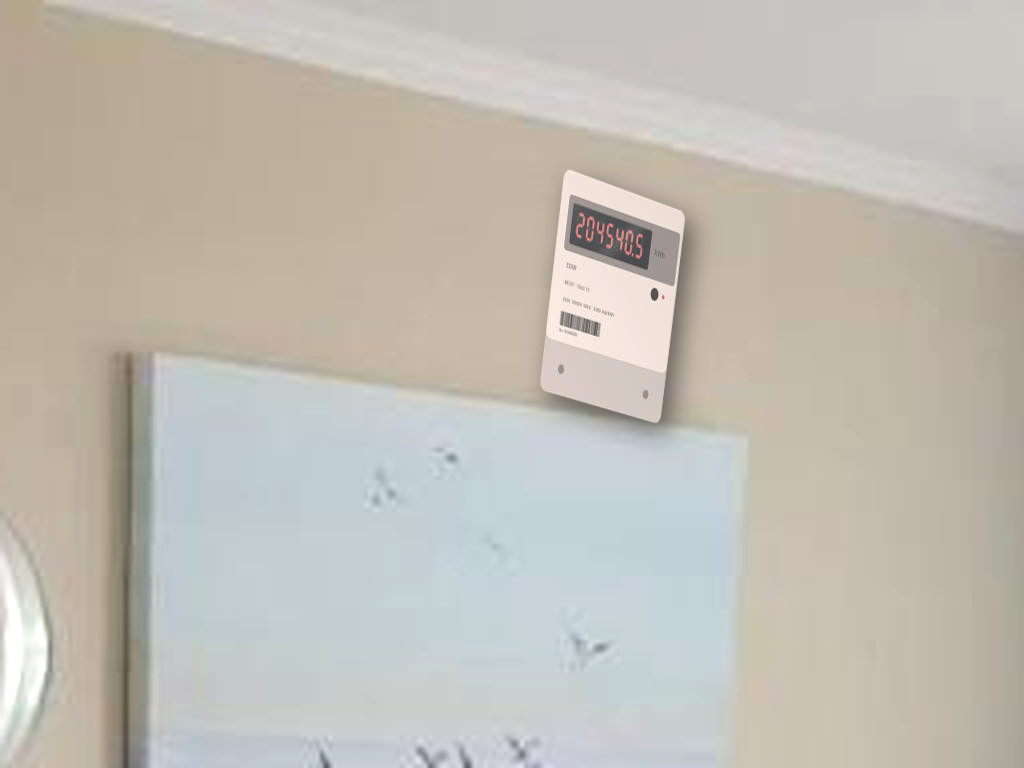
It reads 204540.5; kWh
